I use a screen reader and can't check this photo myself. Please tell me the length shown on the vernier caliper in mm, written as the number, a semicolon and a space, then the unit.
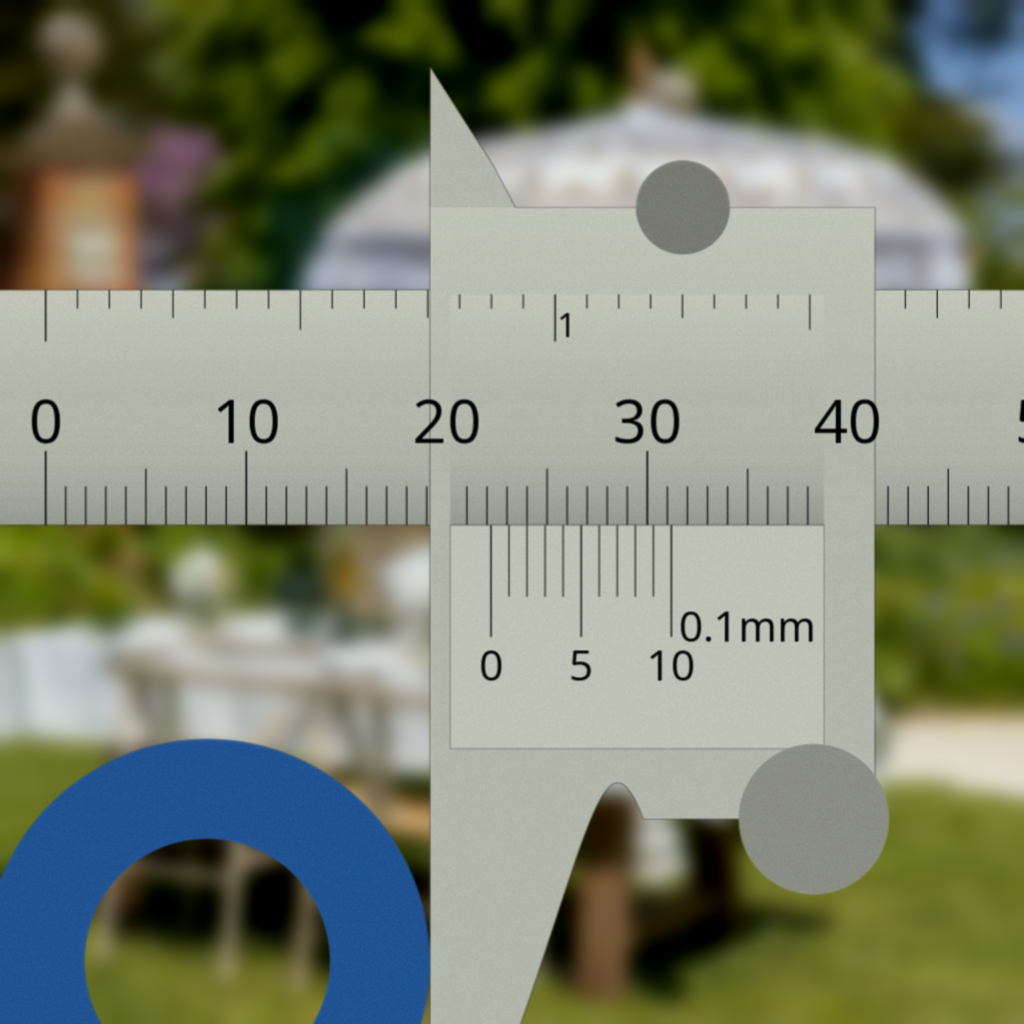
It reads 22.2; mm
